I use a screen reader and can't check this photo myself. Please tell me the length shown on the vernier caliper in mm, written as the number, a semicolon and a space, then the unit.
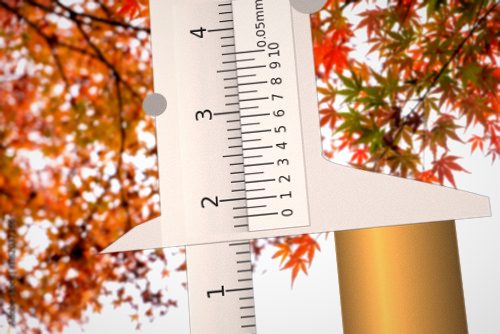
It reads 18.0; mm
